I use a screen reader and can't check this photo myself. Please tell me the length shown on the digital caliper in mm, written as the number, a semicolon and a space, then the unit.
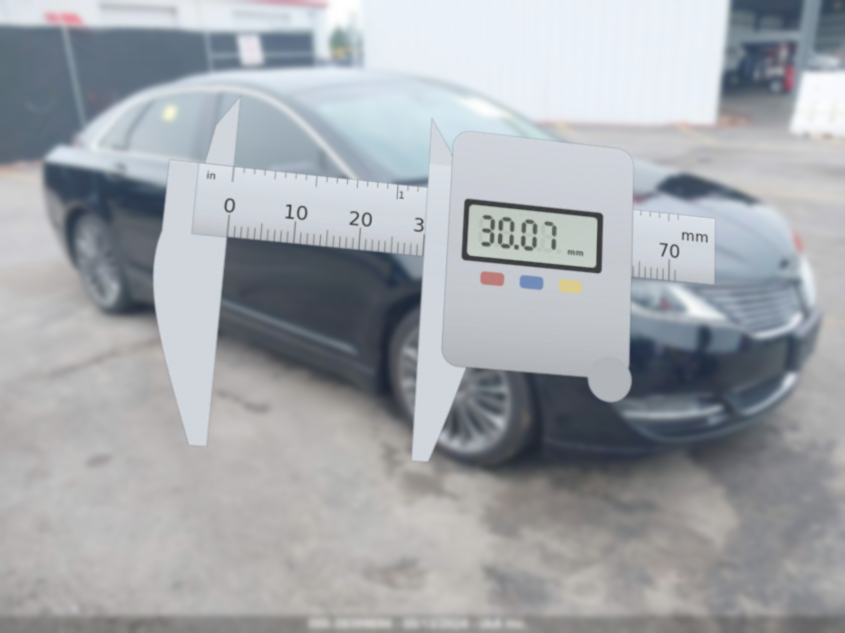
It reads 30.07; mm
